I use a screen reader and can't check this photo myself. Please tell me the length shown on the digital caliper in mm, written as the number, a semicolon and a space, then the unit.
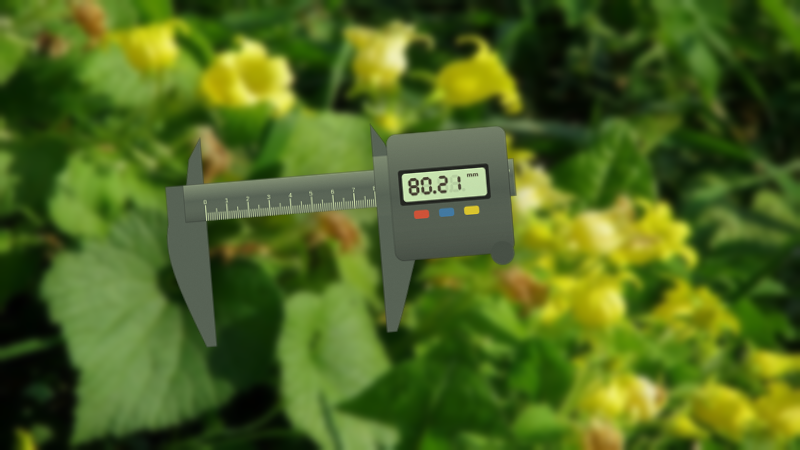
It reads 80.21; mm
